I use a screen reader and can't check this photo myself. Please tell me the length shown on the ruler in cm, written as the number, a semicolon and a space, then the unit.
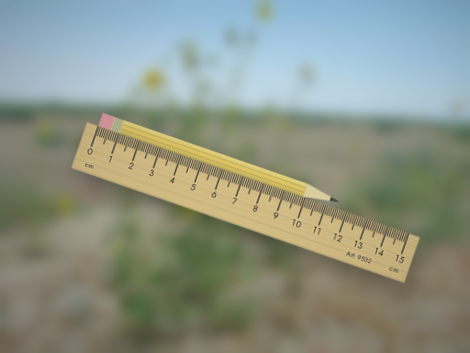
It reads 11.5; cm
